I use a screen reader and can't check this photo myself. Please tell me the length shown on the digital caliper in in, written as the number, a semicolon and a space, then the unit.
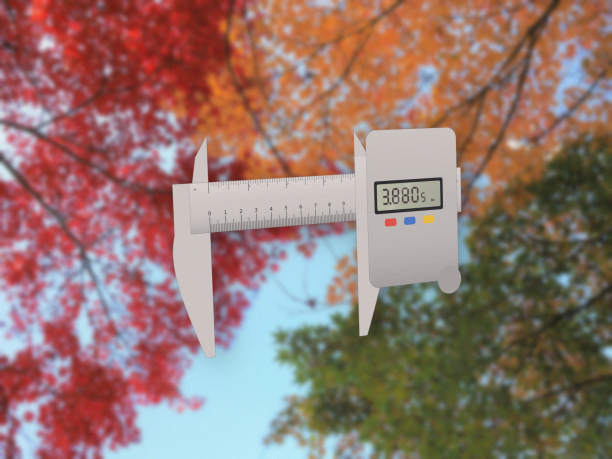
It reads 3.8805; in
